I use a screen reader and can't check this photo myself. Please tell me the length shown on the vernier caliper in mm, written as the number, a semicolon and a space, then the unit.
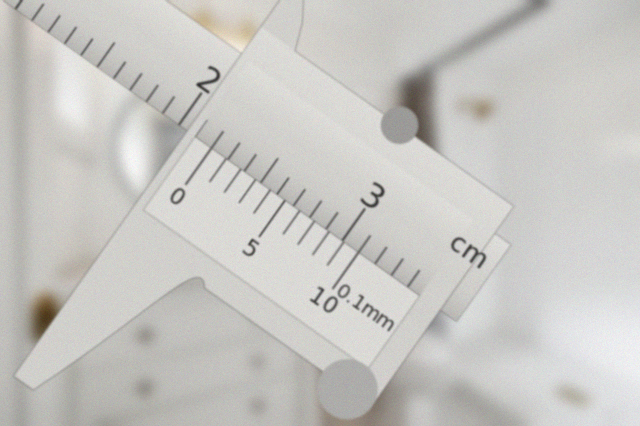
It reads 22.0; mm
